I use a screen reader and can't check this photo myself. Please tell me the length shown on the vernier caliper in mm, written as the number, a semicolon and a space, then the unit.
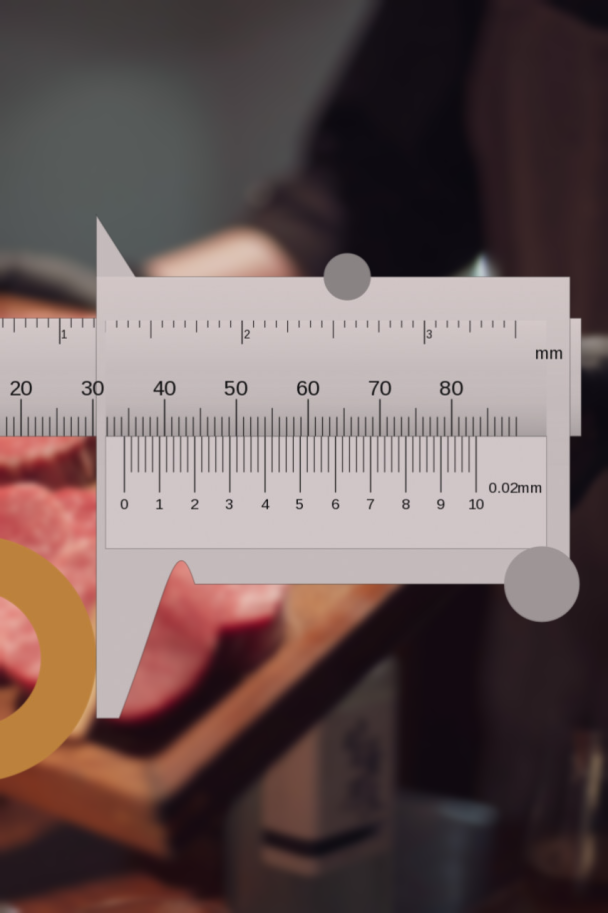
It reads 34.4; mm
